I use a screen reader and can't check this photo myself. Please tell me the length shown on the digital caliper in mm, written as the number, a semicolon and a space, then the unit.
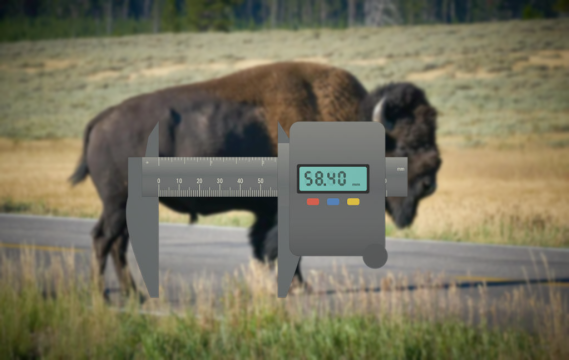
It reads 58.40; mm
